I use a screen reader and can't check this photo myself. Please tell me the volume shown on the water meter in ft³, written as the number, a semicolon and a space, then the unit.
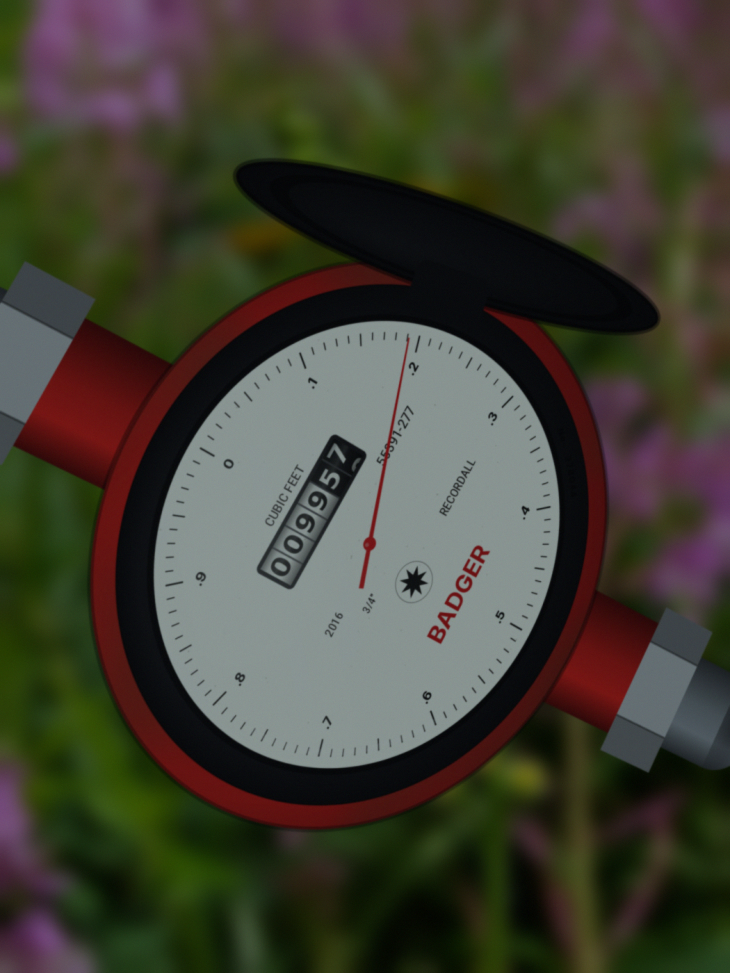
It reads 9957.19; ft³
